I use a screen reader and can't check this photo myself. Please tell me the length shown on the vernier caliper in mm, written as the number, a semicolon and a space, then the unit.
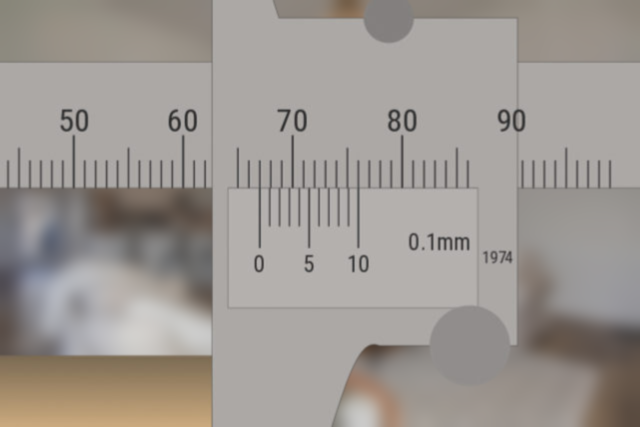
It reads 67.0; mm
